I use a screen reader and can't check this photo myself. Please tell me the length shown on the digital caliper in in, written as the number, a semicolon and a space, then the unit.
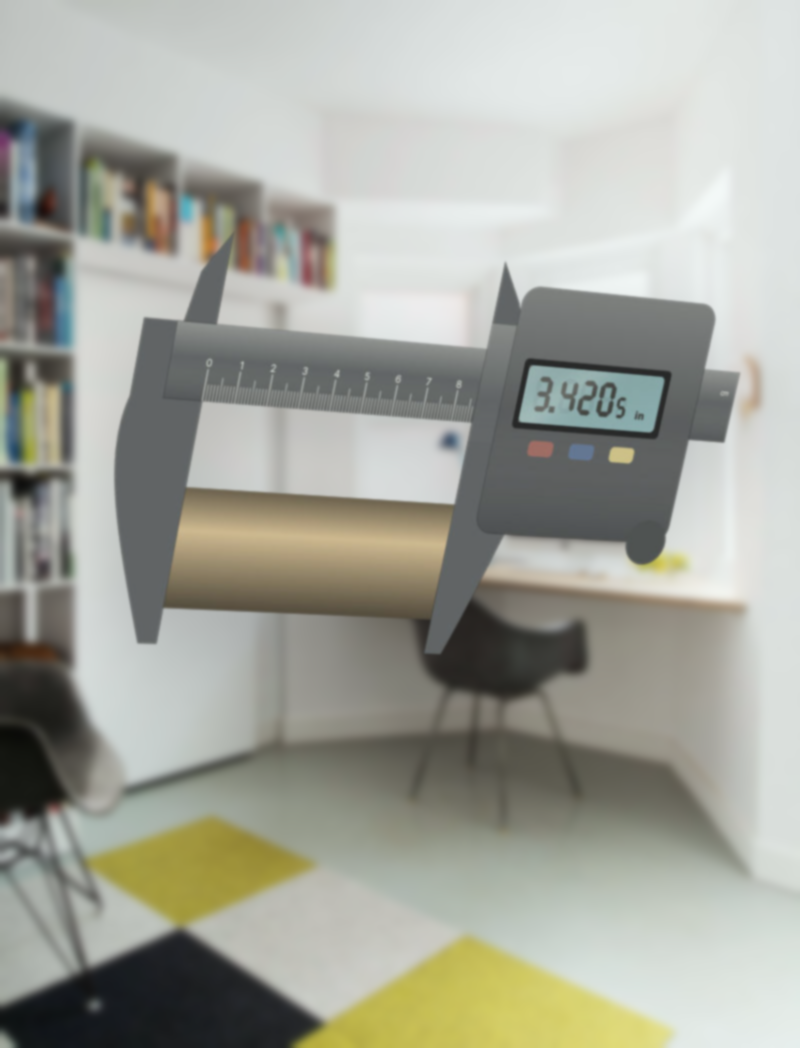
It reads 3.4205; in
